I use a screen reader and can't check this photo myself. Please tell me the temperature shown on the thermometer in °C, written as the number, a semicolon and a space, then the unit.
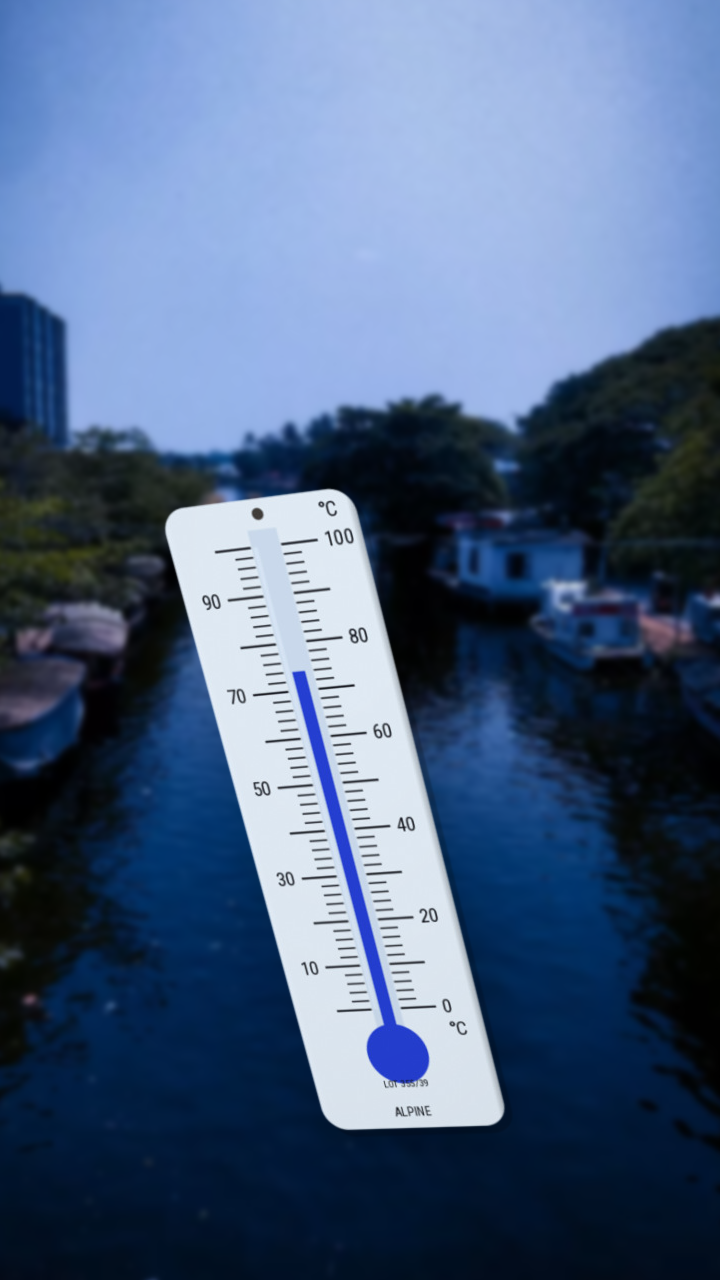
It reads 74; °C
